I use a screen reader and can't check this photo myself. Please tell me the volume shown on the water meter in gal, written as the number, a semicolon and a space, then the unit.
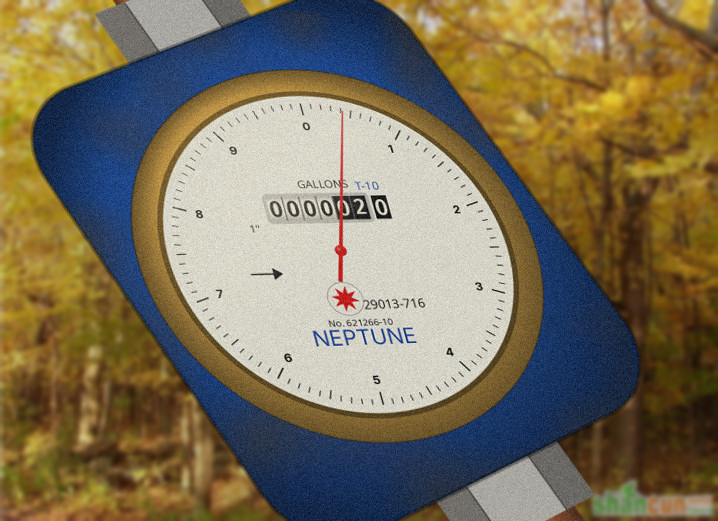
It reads 20.4; gal
